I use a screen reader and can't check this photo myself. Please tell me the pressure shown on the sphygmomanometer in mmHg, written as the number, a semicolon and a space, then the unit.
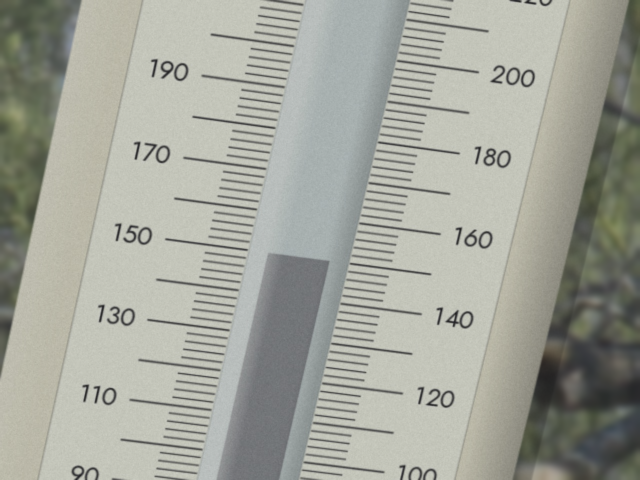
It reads 150; mmHg
